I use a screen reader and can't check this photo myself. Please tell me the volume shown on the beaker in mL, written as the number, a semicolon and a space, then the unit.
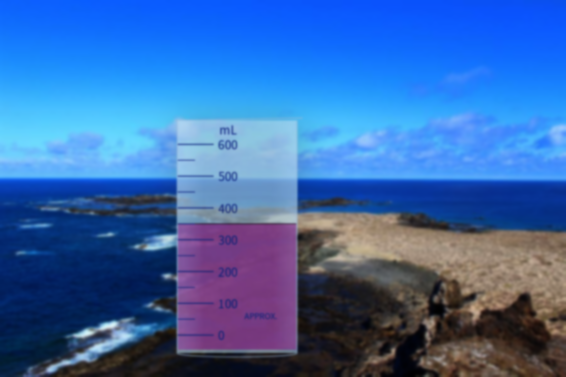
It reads 350; mL
